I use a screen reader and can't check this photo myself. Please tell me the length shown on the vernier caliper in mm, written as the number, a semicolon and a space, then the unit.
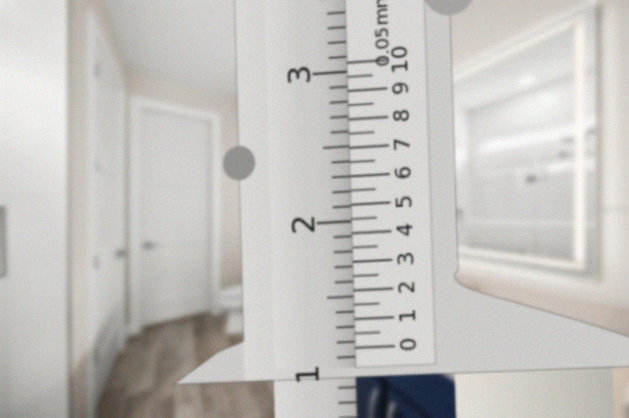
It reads 11.6; mm
